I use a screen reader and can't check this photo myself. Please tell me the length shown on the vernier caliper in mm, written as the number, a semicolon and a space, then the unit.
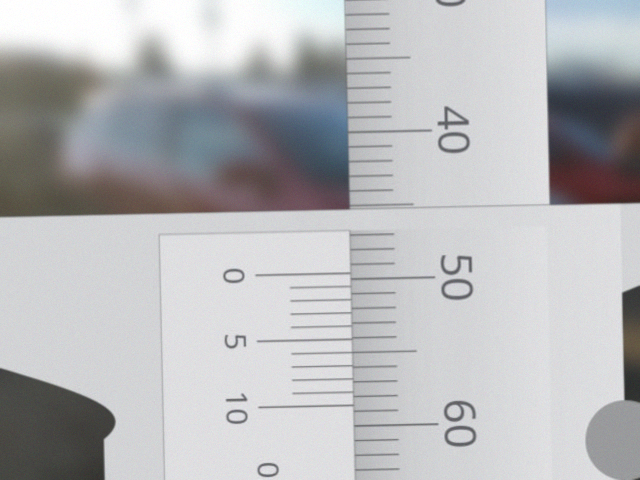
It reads 49.6; mm
